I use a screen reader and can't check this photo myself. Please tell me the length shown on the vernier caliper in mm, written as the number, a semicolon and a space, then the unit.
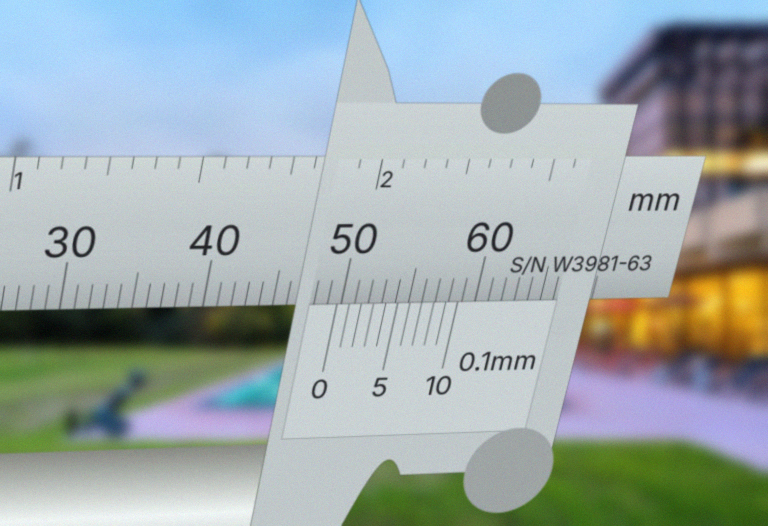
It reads 49.7; mm
